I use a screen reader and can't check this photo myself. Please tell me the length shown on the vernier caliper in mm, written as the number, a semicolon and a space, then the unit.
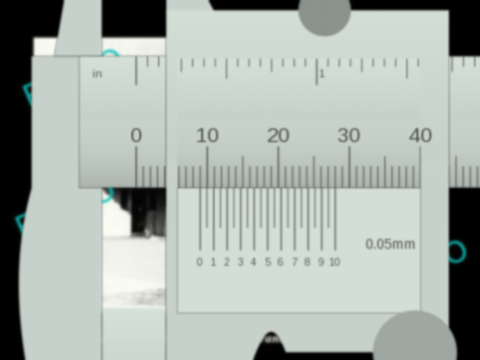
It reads 9.0; mm
